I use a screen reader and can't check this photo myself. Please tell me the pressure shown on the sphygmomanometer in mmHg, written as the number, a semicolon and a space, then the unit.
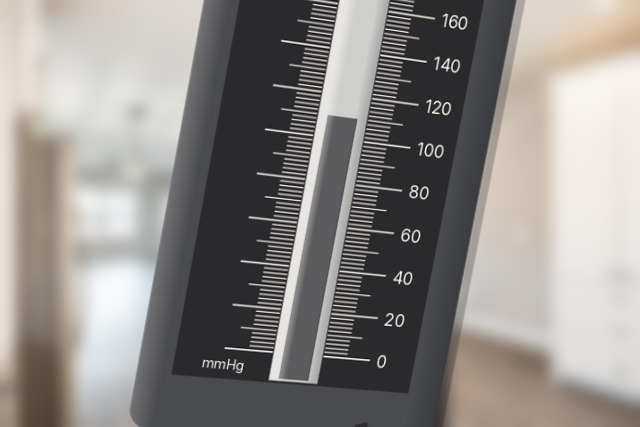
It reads 110; mmHg
